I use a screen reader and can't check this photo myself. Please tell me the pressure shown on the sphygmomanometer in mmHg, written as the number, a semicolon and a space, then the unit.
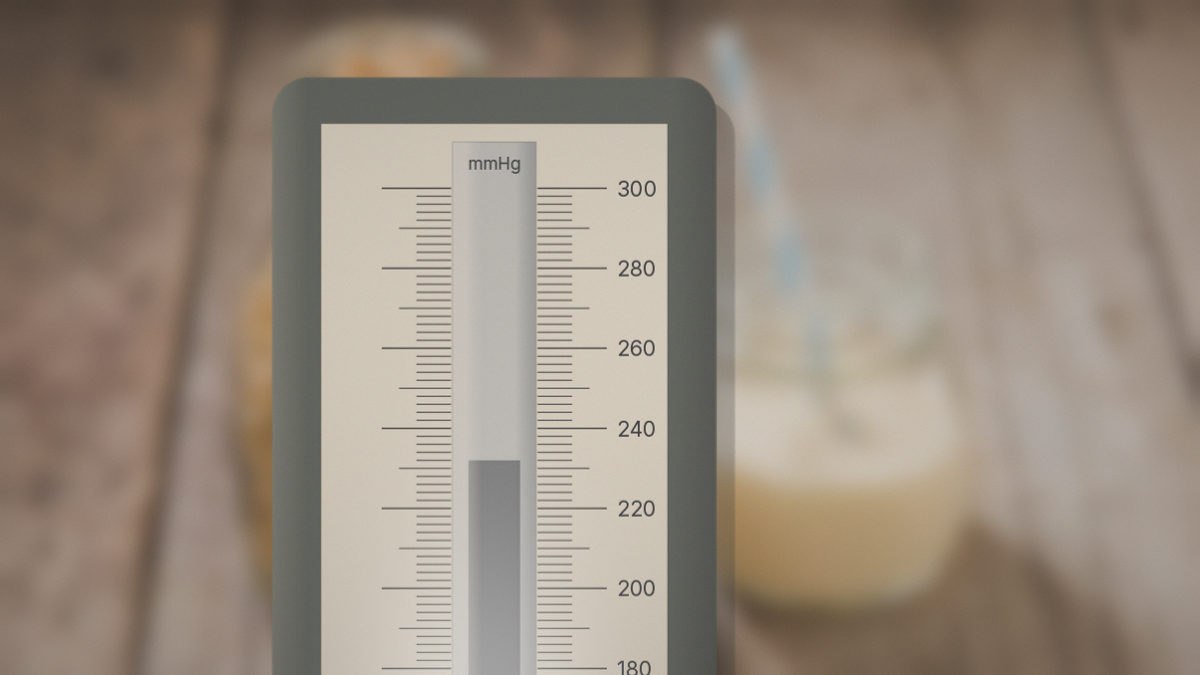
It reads 232; mmHg
